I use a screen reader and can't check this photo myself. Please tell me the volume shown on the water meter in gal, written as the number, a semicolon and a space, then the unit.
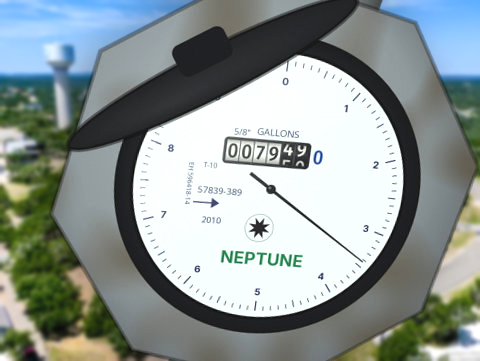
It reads 79493.4; gal
